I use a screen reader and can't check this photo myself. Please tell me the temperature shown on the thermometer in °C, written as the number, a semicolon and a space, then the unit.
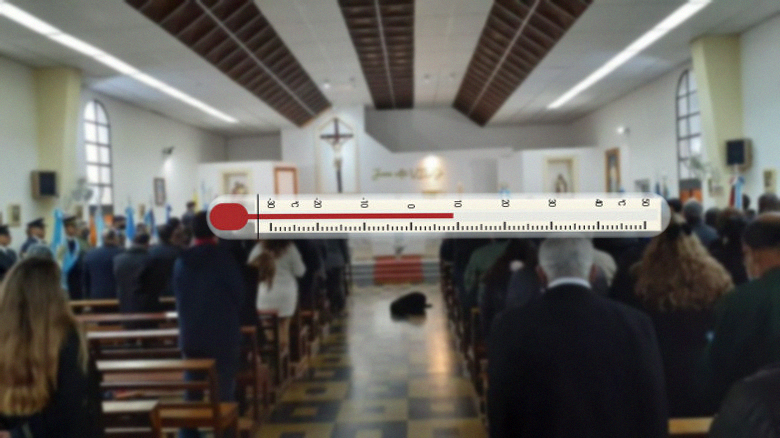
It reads 9; °C
